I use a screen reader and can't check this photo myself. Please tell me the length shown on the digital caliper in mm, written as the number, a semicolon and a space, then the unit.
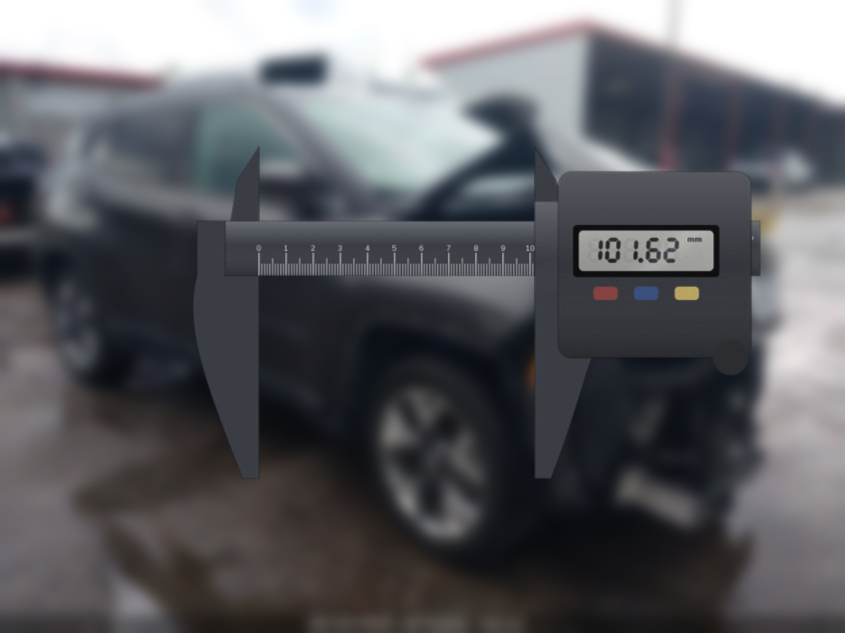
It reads 101.62; mm
